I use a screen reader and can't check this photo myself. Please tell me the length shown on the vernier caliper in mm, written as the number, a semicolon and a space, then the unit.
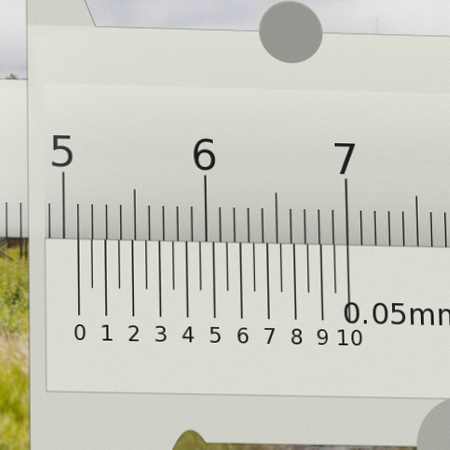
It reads 51.0; mm
